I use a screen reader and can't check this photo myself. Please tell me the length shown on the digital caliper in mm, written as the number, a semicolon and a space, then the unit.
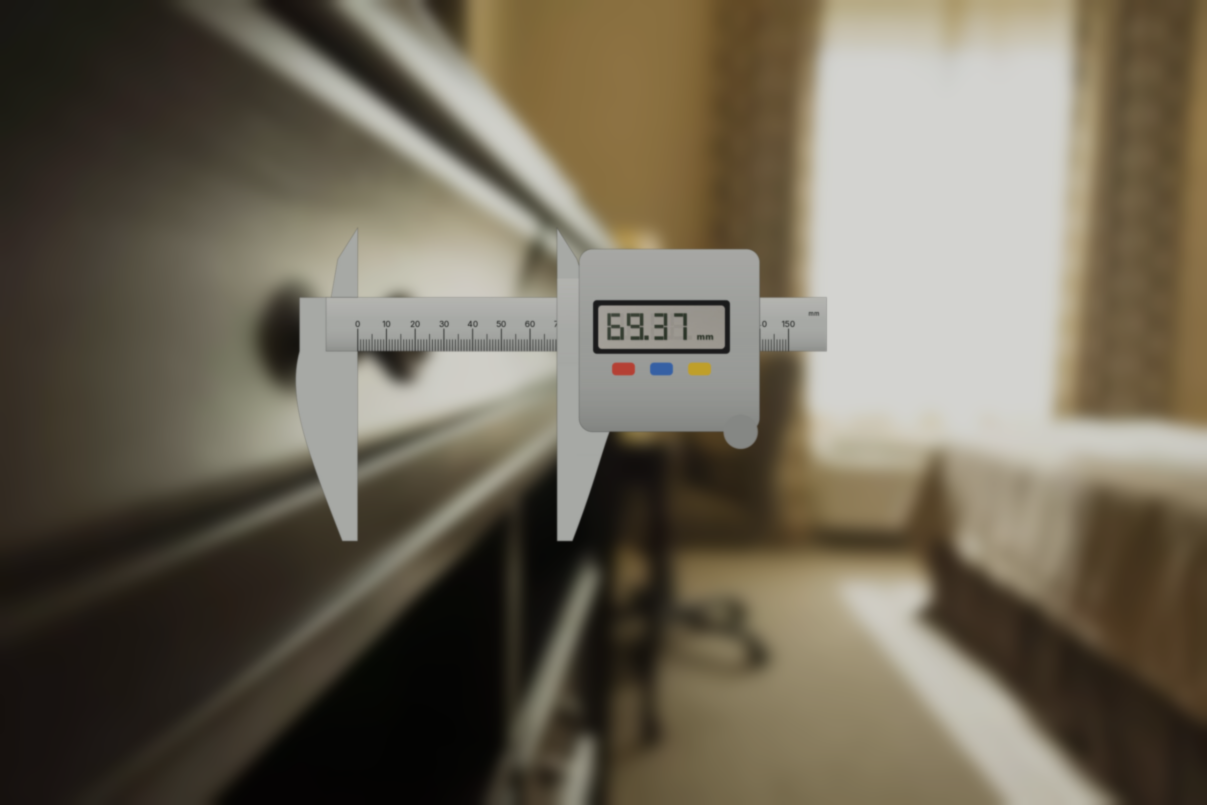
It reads 69.37; mm
